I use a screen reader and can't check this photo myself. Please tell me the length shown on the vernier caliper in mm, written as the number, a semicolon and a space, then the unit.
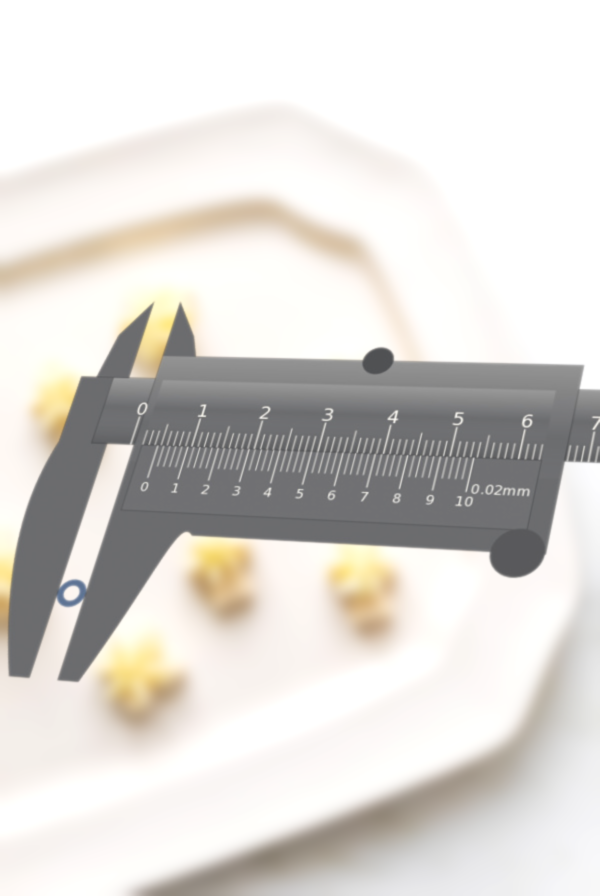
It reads 4.5; mm
